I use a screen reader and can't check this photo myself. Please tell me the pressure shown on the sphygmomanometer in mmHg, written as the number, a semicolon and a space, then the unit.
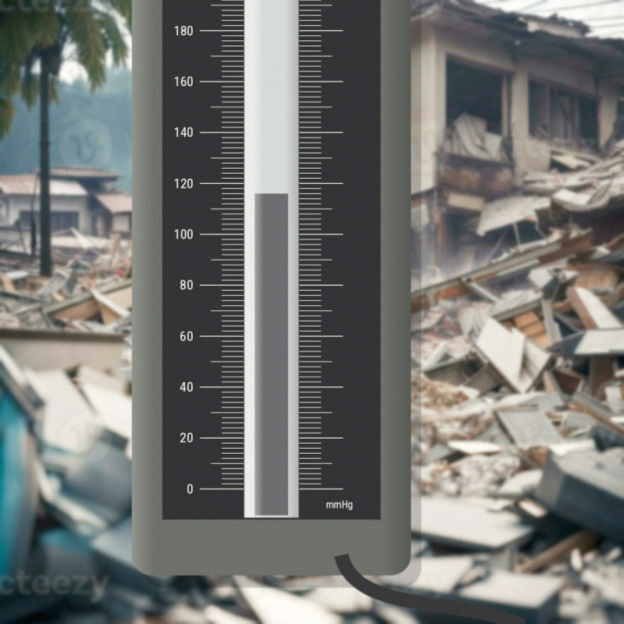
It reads 116; mmHg
